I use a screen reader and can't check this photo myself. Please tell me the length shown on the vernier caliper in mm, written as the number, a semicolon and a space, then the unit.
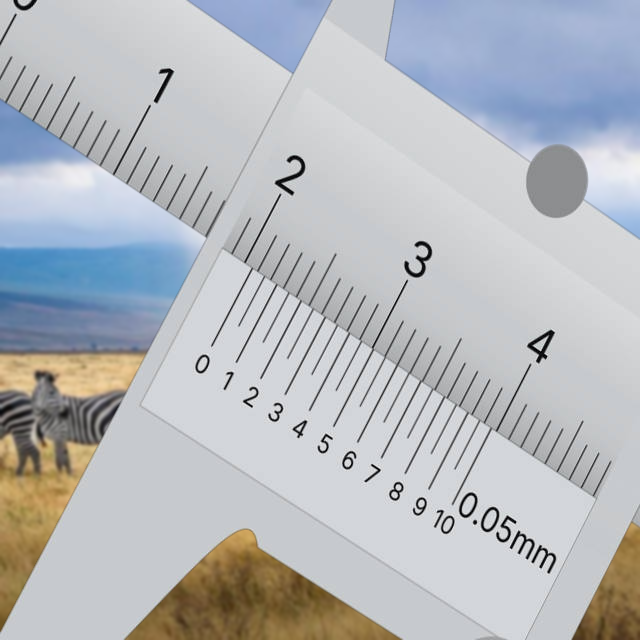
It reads 20.6; mm
